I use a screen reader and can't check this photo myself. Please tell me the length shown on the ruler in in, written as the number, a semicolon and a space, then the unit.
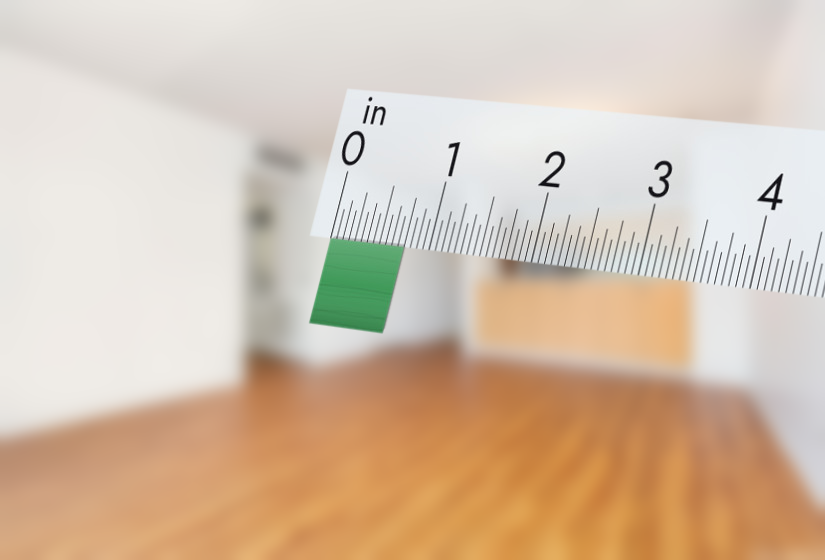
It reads 0.75; in
